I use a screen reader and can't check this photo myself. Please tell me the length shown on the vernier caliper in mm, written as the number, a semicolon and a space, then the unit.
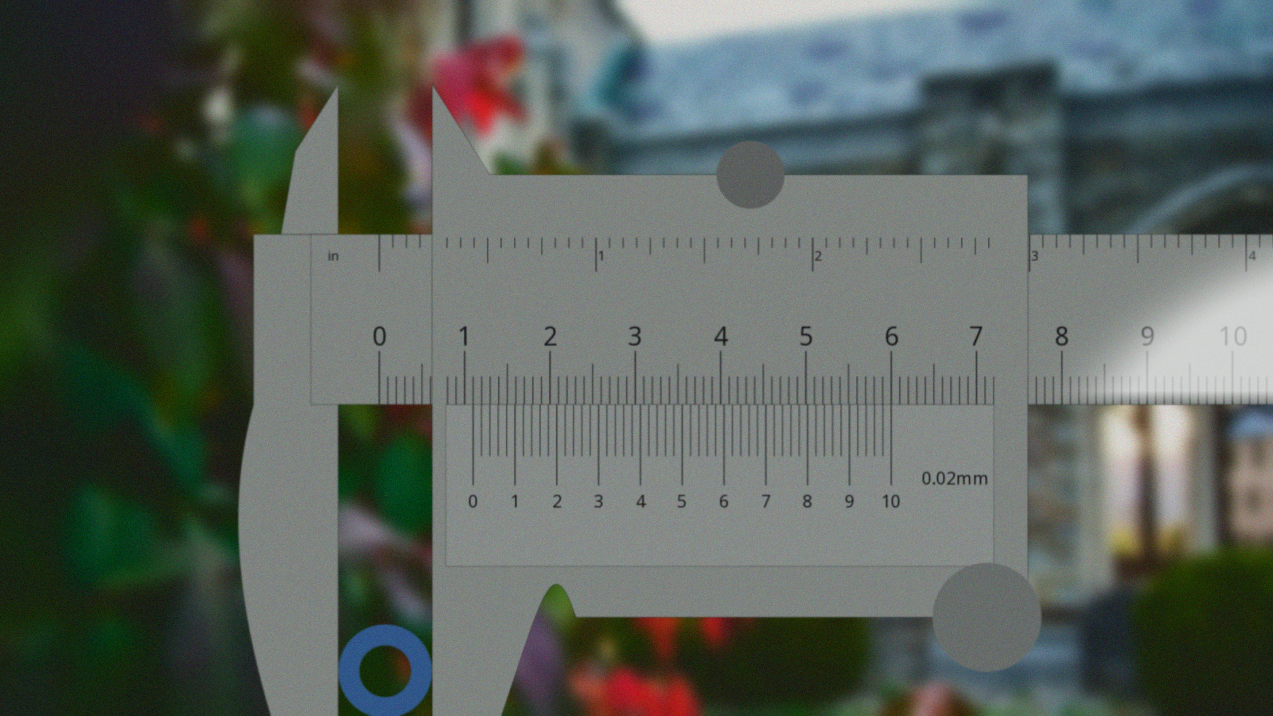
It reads 11.0; mm
